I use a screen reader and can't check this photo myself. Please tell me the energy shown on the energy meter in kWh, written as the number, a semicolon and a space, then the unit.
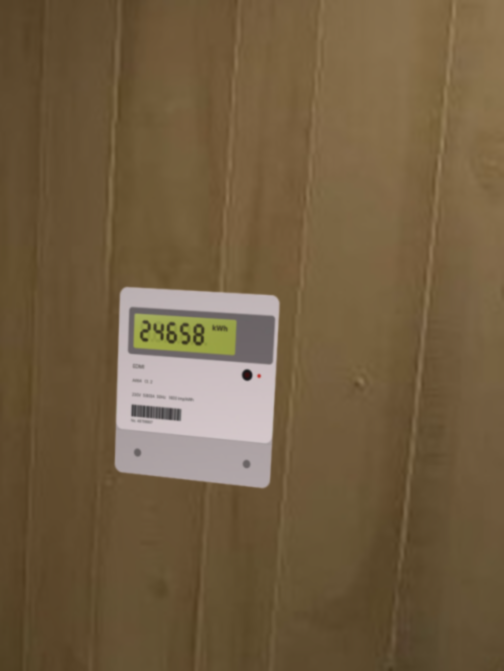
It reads 24658; kWh
